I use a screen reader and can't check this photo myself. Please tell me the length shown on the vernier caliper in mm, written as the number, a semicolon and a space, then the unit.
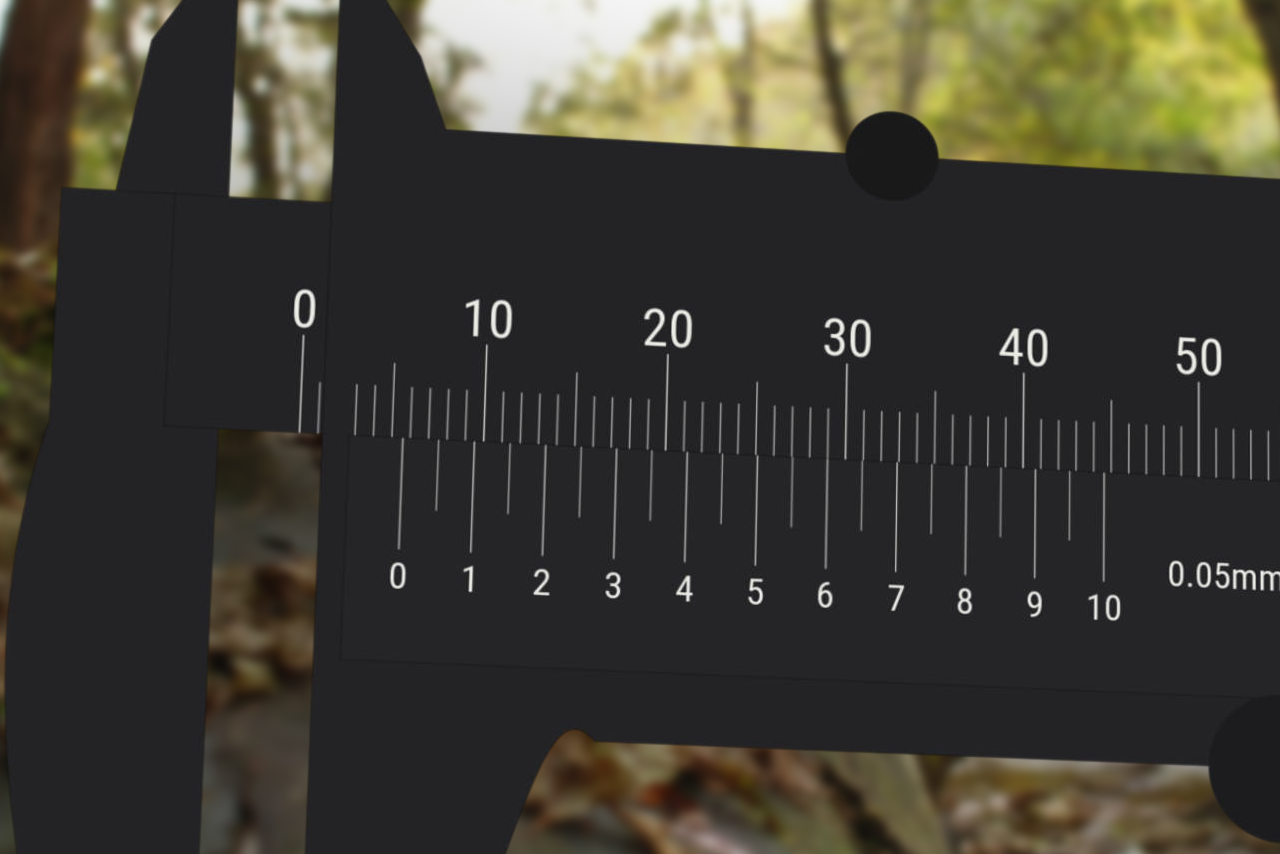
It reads 5.6; mm
